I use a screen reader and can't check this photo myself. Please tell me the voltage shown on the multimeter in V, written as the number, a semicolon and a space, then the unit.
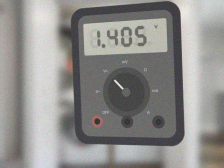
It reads 1.405; V
